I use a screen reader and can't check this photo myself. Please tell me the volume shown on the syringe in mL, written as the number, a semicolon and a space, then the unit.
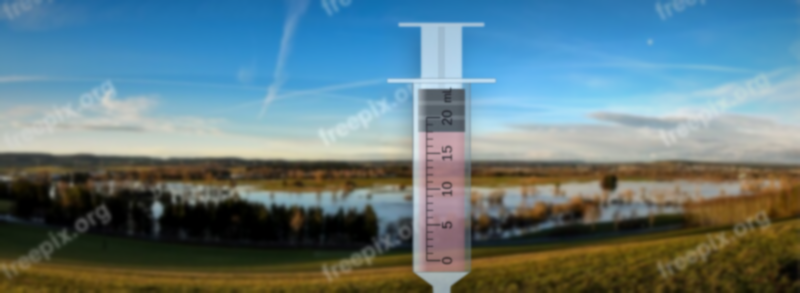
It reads 18; mL
